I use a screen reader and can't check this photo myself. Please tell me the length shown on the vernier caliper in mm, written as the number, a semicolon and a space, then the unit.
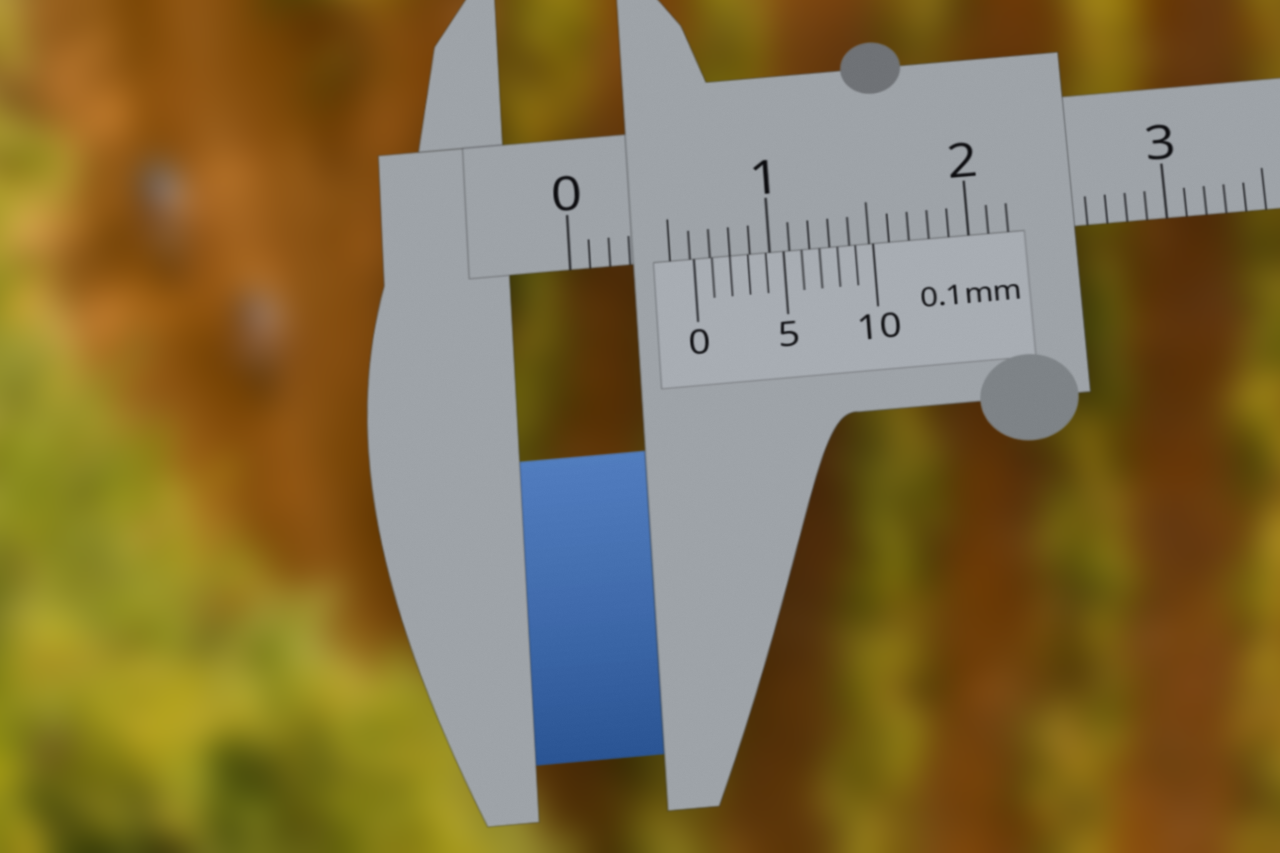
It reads 6.2; mm
